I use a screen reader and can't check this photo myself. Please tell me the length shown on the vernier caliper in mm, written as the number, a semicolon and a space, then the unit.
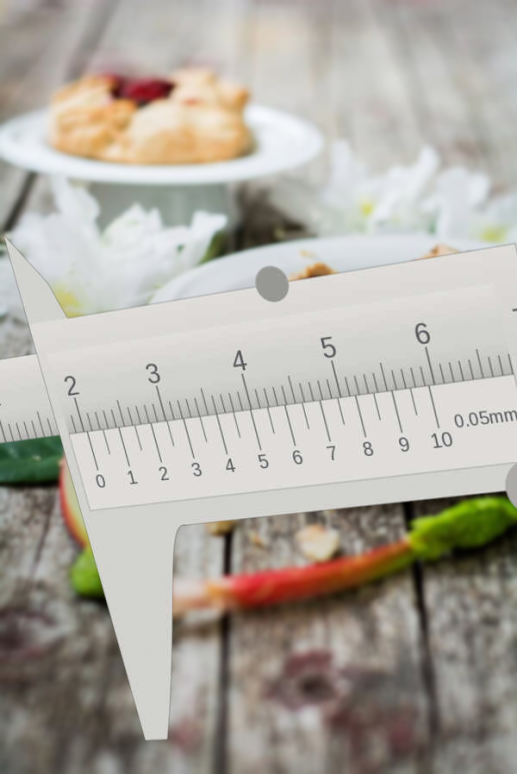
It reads 20.4; mm
